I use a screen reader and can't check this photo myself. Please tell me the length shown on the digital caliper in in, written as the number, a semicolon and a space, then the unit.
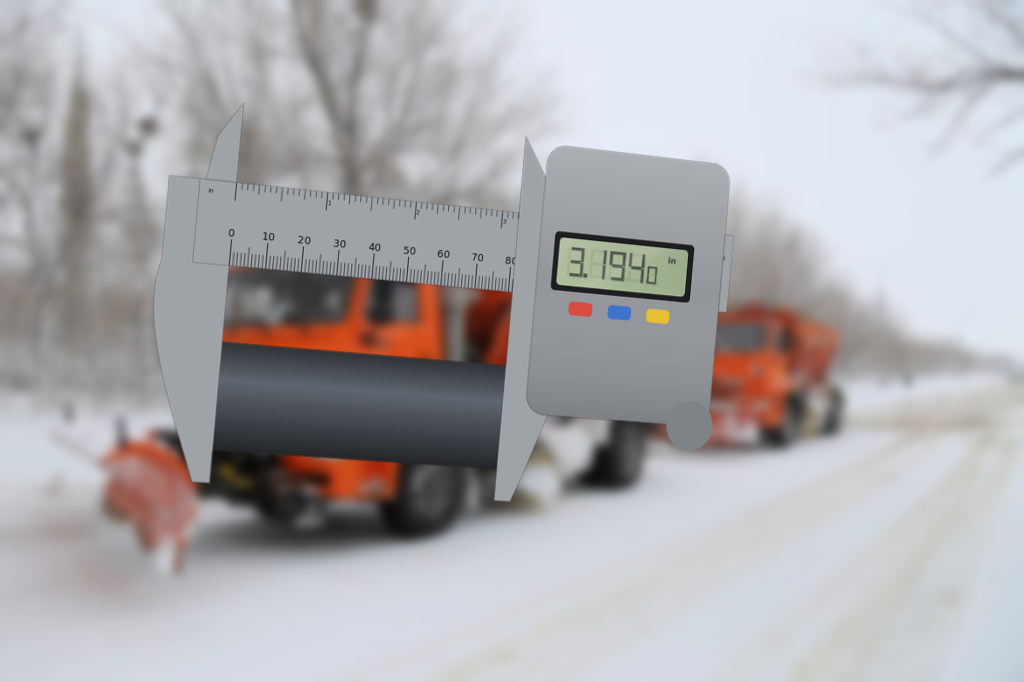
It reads 3.1940; in
